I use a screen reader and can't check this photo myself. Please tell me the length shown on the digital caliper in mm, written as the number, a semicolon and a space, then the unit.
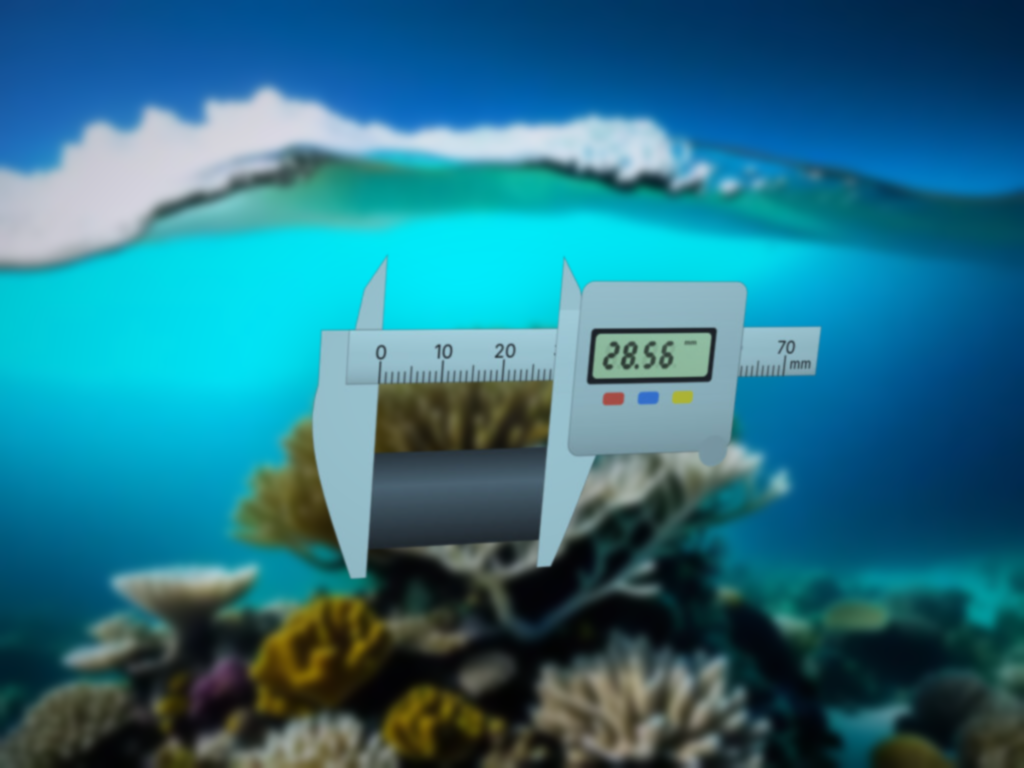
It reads 28.56; mm
